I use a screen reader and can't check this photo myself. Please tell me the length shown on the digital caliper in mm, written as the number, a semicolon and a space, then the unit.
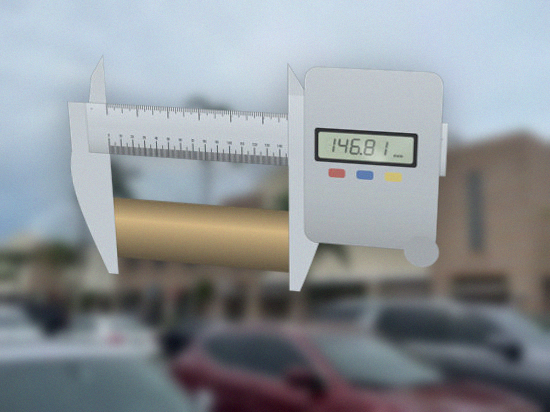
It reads 146.81; mm
